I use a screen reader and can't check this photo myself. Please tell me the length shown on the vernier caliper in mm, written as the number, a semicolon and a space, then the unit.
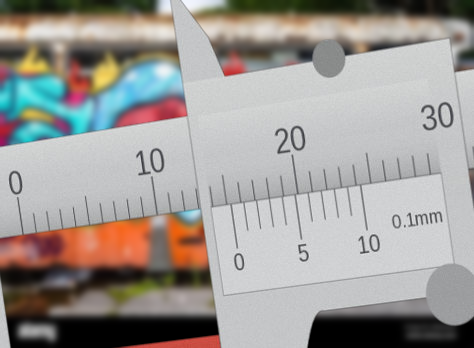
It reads 15.3; mm
